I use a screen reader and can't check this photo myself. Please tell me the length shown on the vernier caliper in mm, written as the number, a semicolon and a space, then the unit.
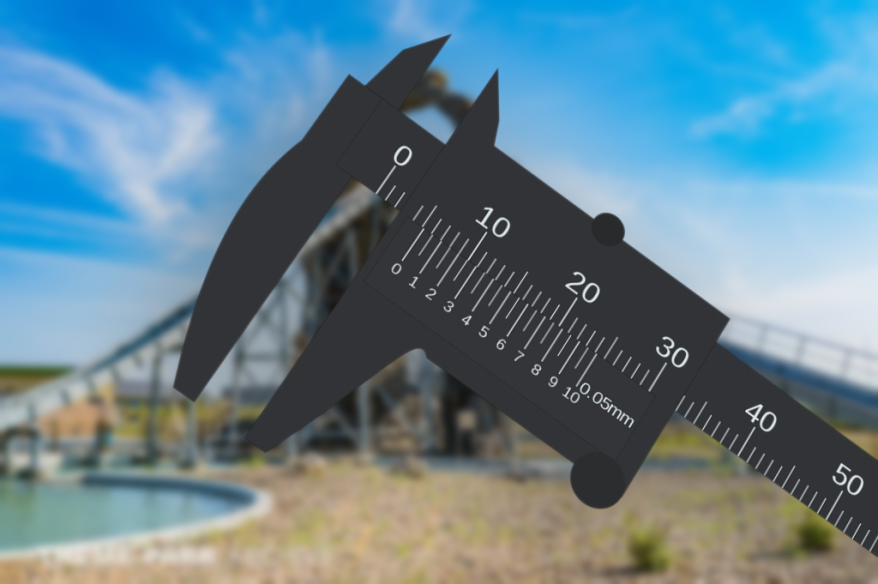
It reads 5.2; mm
